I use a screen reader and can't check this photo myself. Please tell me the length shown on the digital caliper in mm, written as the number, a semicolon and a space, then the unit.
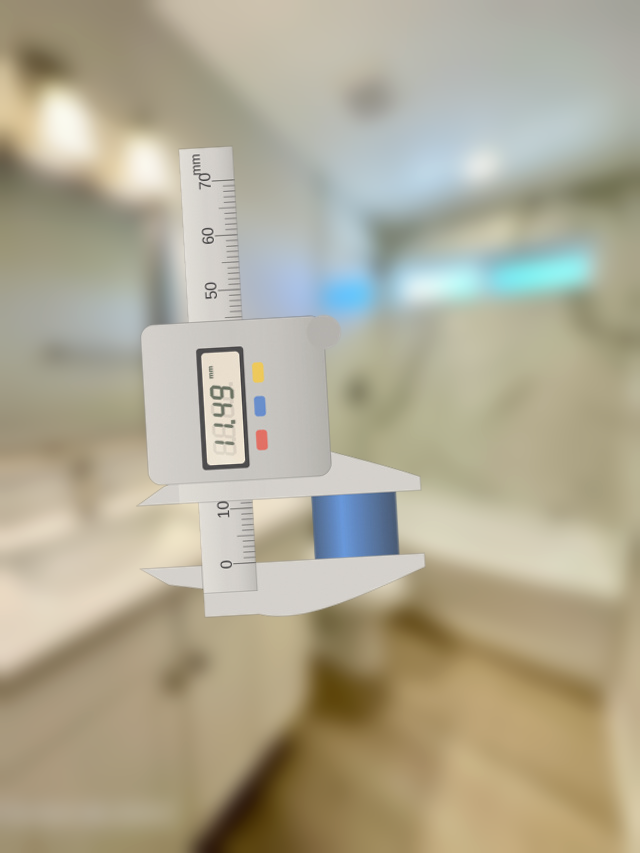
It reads 11.49; mm
